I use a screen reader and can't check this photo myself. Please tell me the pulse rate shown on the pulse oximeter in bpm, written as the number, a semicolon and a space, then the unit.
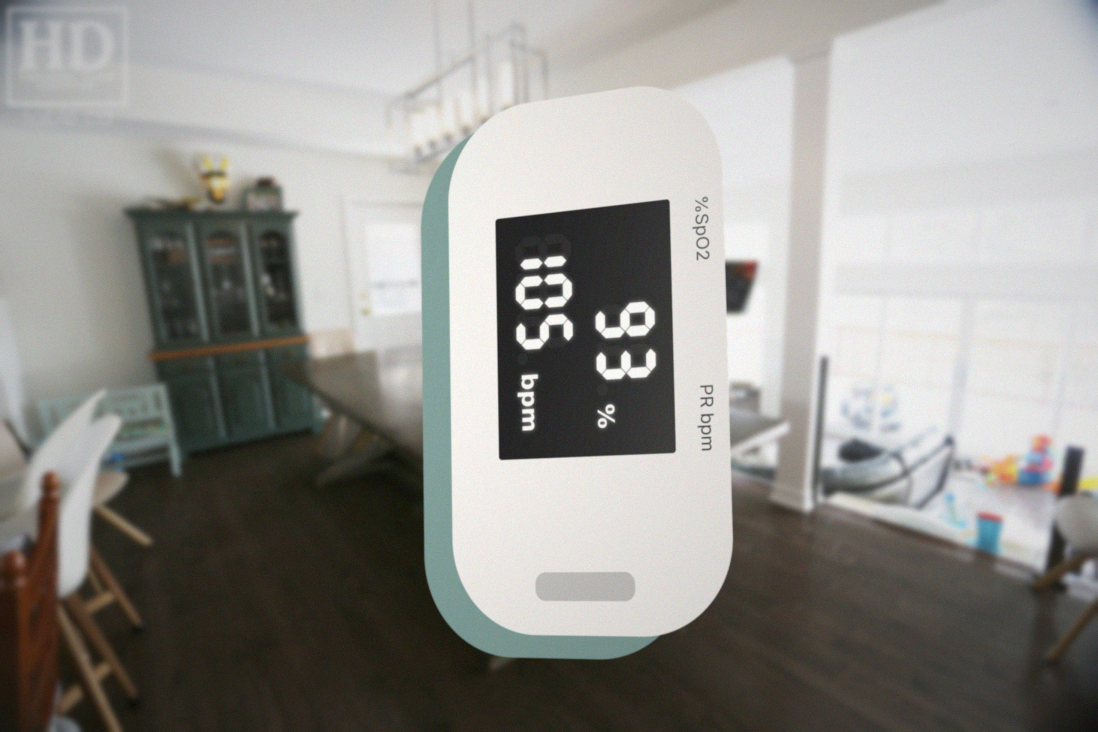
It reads 105; bpm
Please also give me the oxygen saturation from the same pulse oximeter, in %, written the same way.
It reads 93; %
